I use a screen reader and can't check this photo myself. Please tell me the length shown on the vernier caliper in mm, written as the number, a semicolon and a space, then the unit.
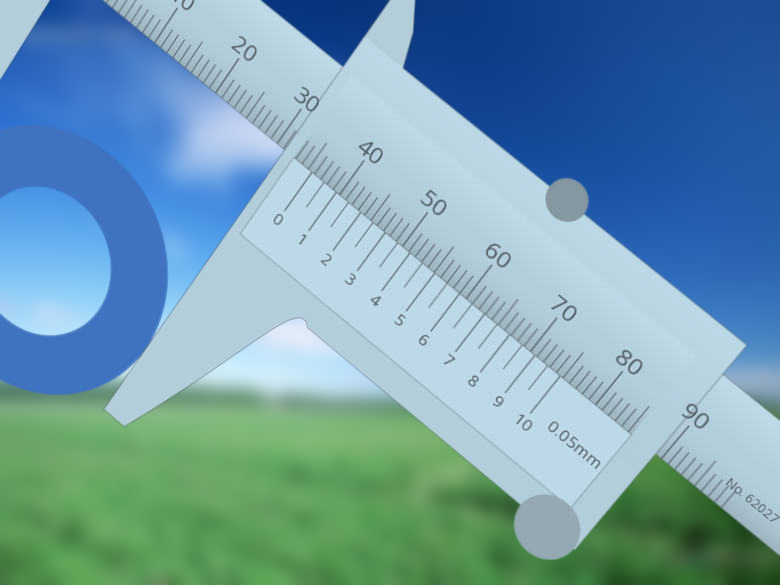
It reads 35.6; mm
